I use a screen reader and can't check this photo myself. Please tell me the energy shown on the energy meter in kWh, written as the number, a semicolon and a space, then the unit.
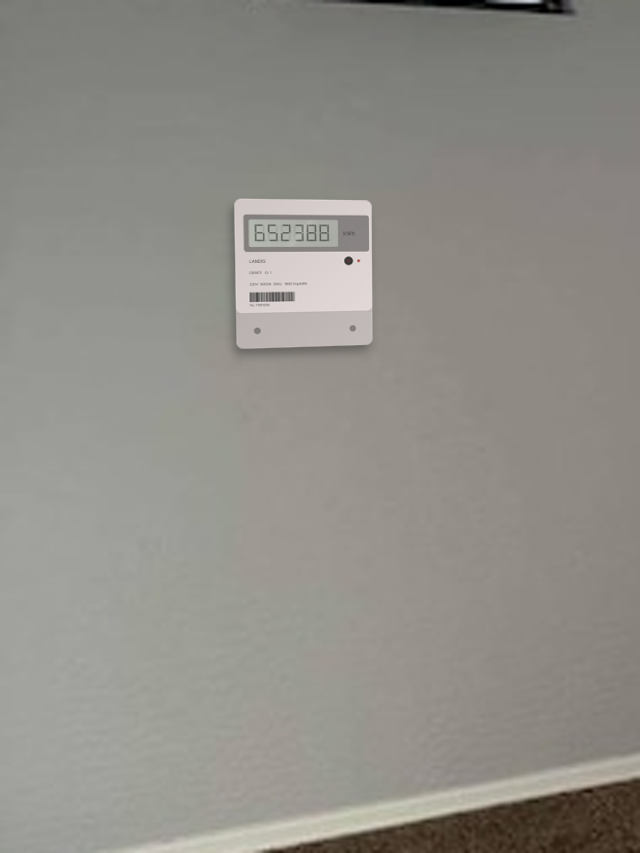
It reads 652388; kWh
